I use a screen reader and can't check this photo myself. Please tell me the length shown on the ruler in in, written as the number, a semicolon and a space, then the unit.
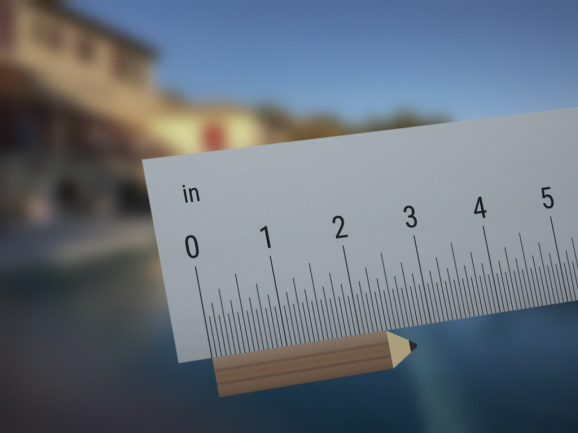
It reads 2.75; in
